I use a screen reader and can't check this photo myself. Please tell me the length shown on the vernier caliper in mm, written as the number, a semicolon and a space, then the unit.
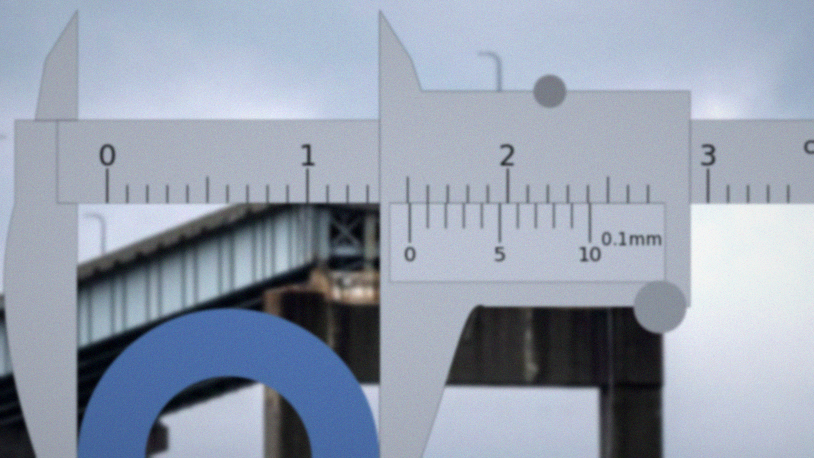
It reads 15.1; mm
